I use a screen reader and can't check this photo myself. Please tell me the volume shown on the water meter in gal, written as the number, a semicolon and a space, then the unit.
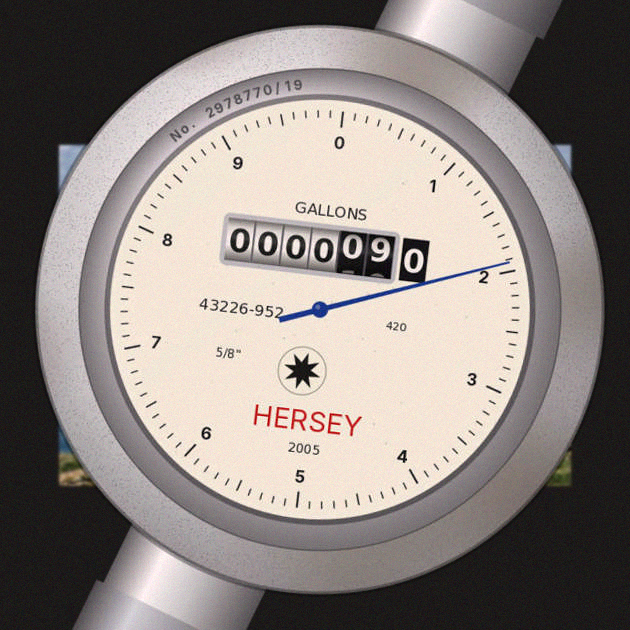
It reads 91.9; gal
